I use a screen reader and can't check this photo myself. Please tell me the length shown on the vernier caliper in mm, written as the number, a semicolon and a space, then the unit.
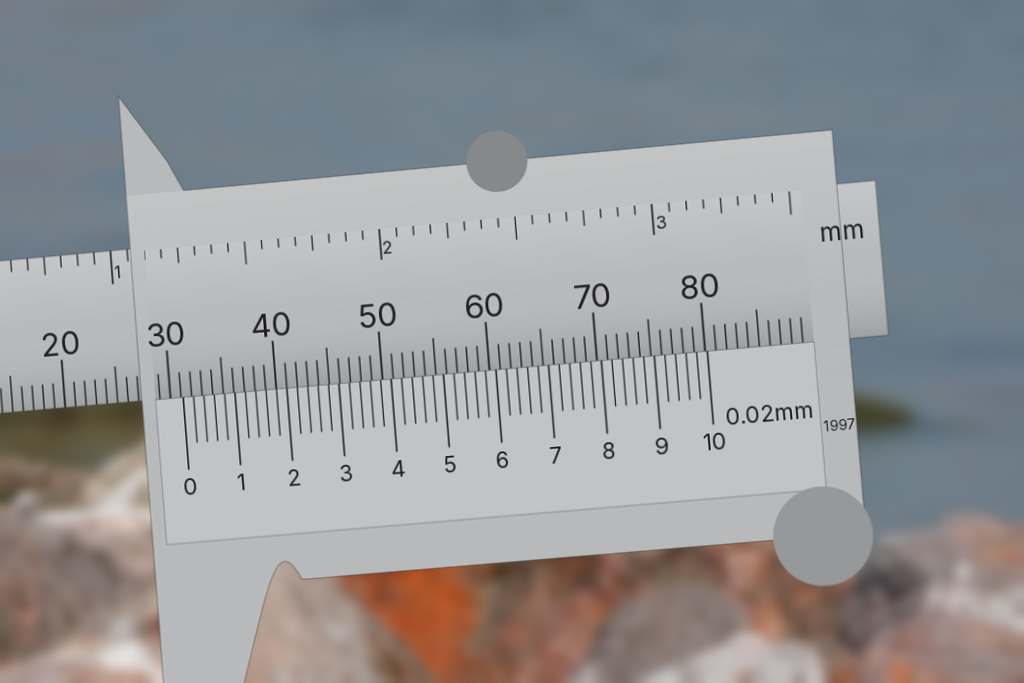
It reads 31.2; mm
